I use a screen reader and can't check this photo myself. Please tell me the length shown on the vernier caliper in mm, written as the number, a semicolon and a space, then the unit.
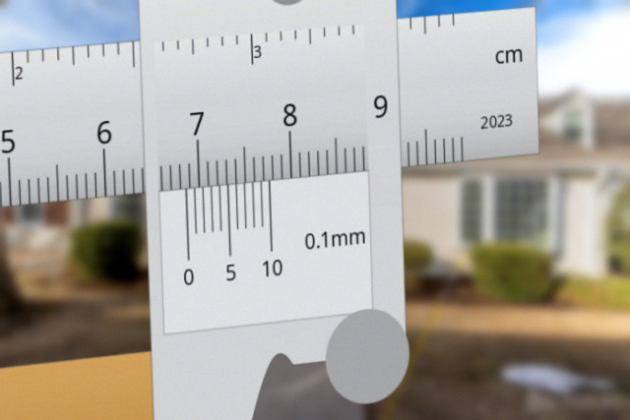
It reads 68.6; mm
